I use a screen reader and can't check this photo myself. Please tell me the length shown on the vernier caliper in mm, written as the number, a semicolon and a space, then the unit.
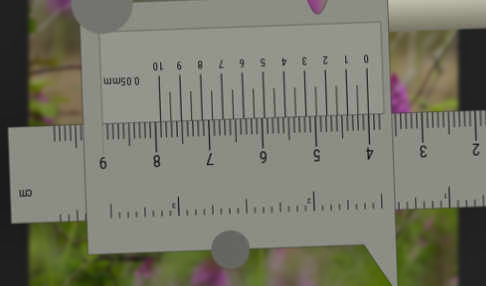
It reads 40.0; mm
